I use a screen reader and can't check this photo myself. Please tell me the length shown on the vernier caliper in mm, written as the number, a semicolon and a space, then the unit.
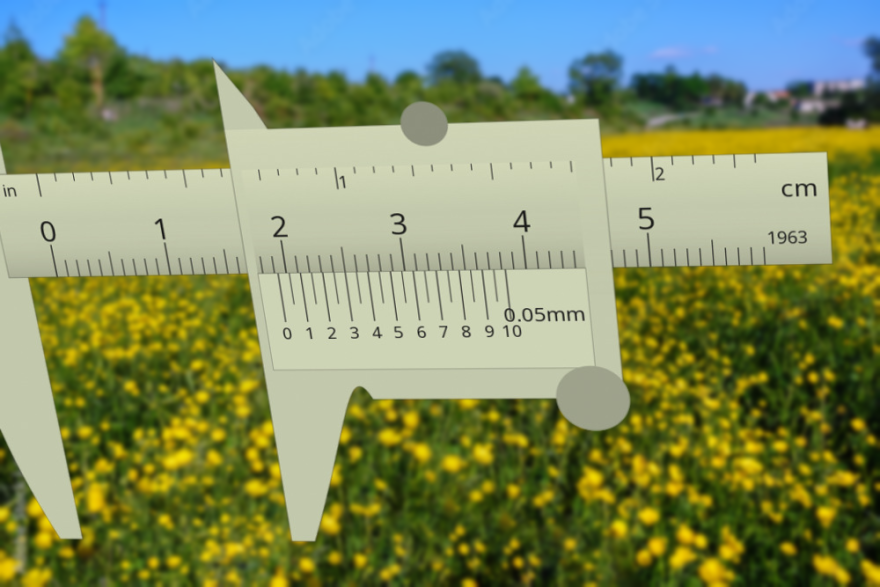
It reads 19.3; mm
